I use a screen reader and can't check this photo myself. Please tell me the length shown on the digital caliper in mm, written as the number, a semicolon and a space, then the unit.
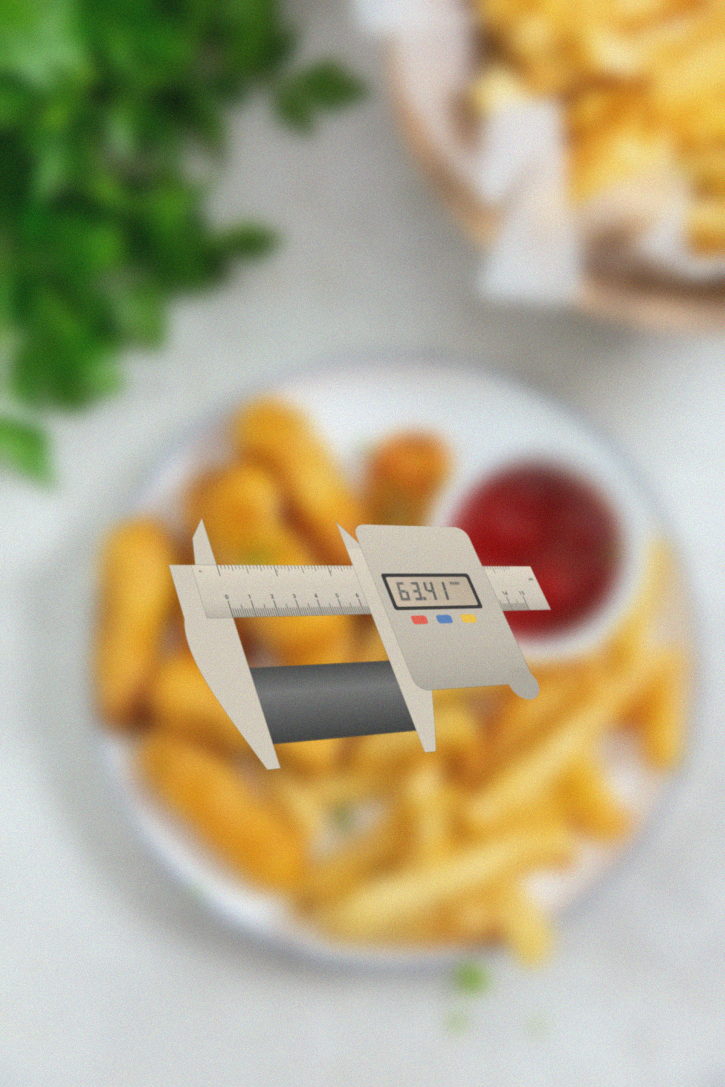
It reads 63.41; mm
